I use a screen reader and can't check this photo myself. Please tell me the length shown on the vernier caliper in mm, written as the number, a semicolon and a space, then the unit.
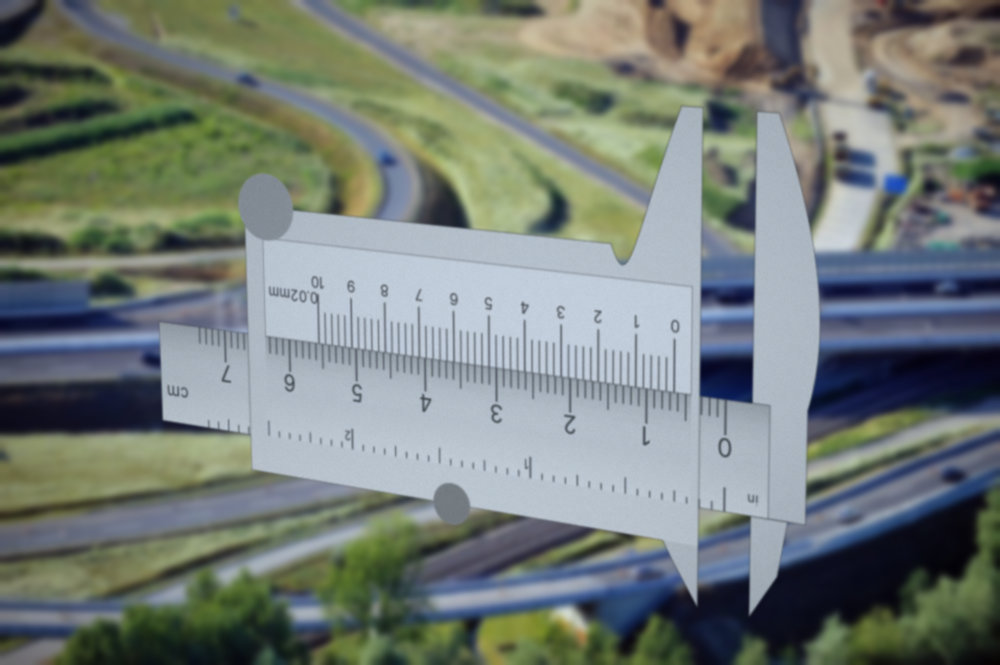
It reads 6.5; mm
